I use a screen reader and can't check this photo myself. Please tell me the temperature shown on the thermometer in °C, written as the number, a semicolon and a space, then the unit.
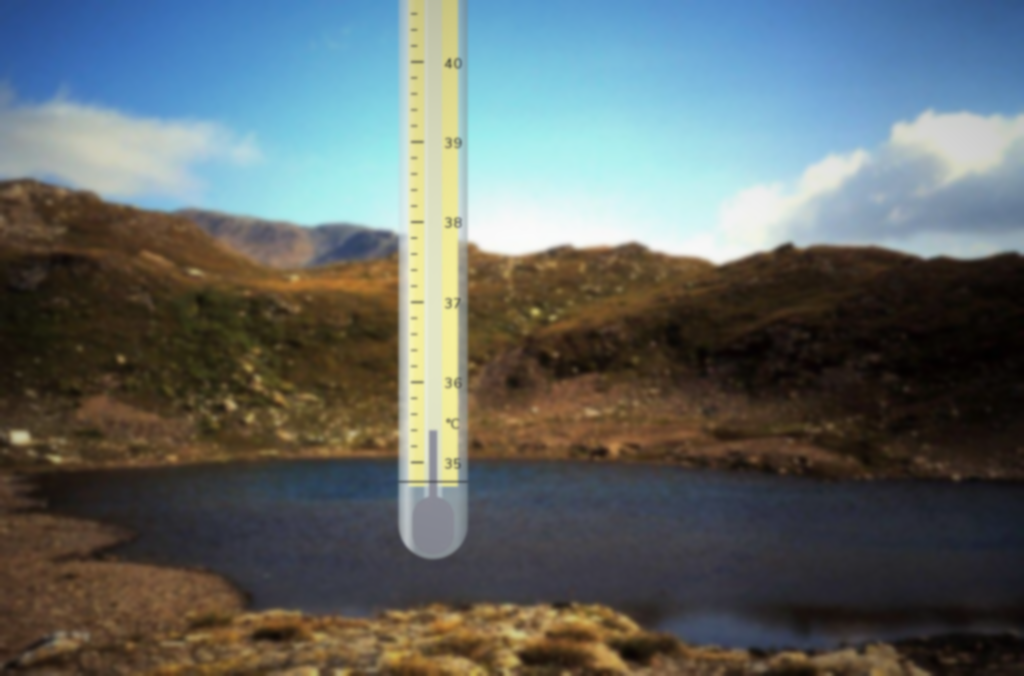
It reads 35.4; °C
